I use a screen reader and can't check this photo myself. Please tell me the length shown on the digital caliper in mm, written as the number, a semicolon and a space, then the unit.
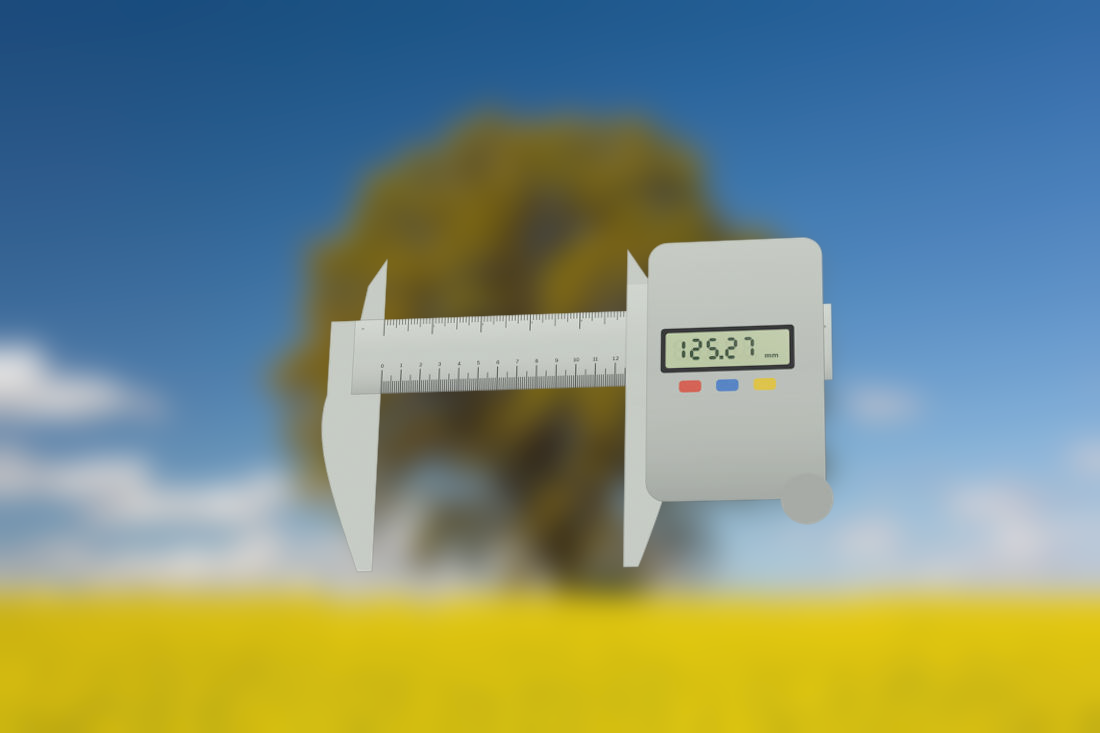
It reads 125.27; mm
